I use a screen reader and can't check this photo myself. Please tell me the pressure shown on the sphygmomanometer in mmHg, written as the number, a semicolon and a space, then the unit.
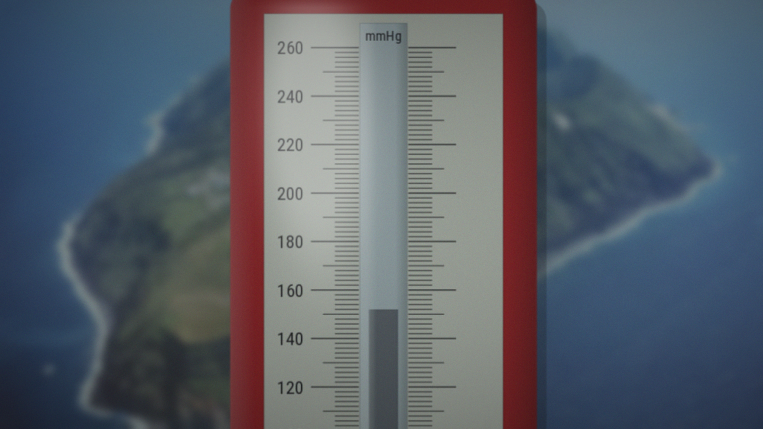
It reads 152; mmHg
